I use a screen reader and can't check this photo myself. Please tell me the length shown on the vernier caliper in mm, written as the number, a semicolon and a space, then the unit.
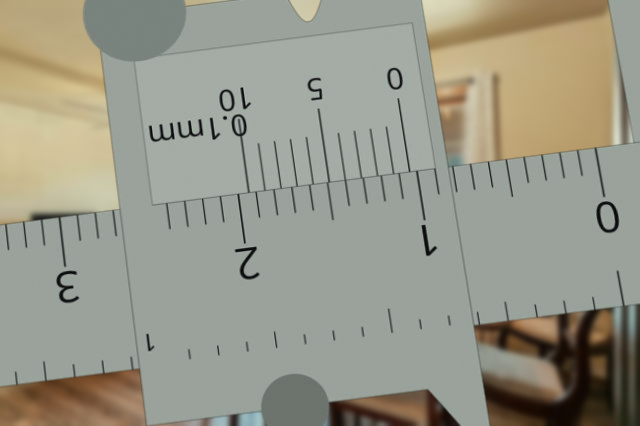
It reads 10.4; mm
